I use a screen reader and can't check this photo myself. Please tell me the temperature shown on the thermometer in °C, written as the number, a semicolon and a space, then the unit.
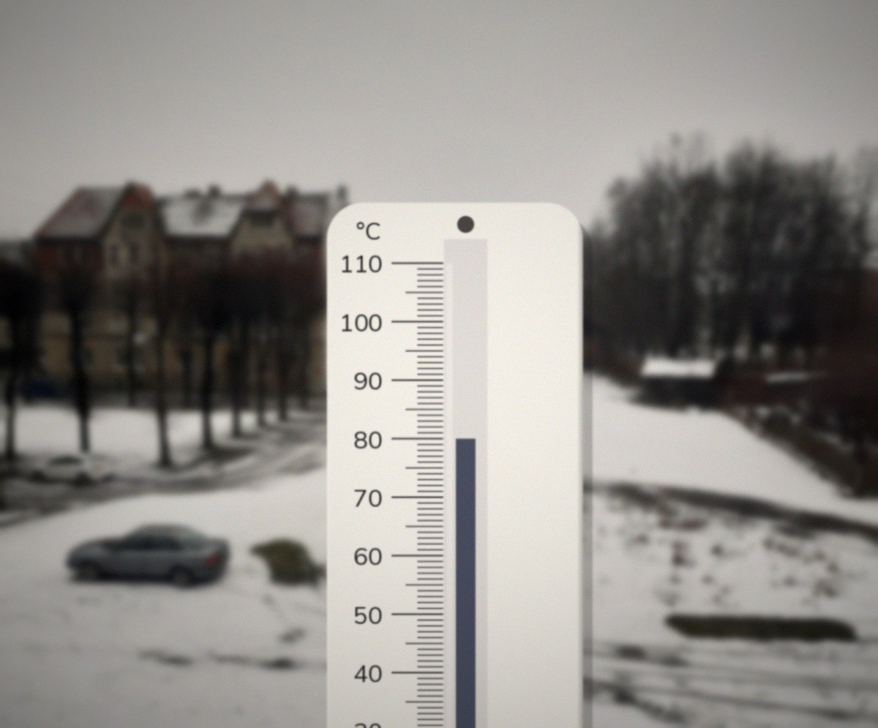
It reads 80; °C
